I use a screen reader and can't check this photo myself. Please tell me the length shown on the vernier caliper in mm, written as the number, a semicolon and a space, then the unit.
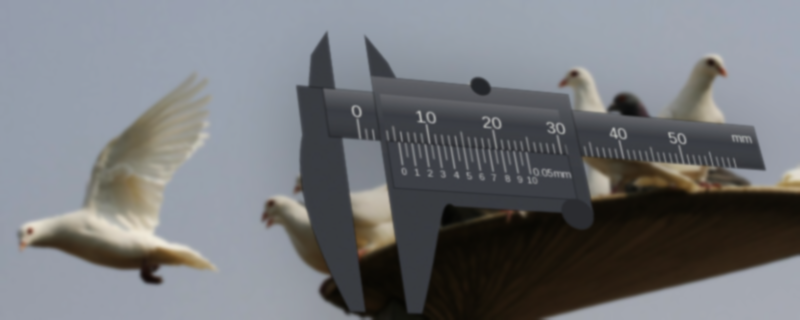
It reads 5.5; mm
